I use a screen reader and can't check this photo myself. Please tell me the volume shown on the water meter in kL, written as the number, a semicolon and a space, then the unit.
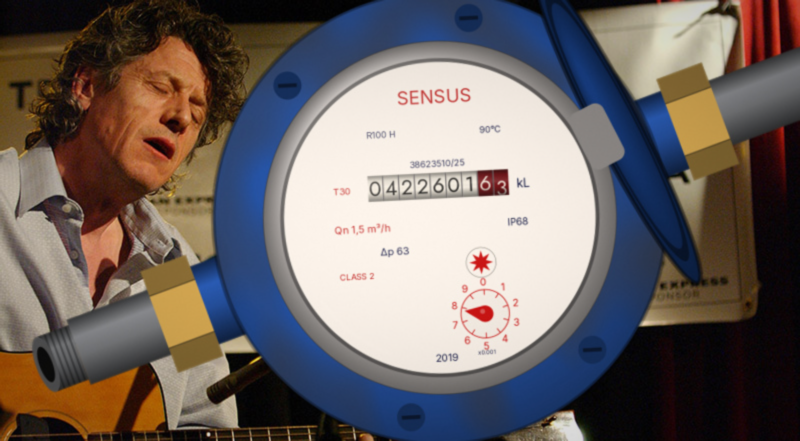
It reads 422601.627; kL
